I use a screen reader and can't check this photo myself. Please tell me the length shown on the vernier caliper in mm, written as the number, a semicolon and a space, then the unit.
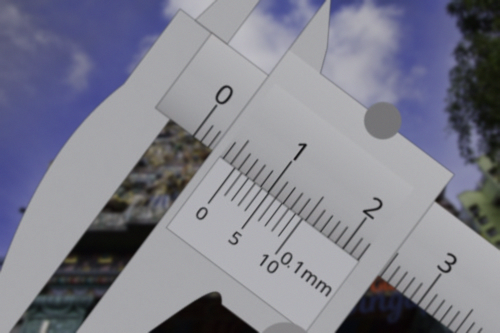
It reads 5.6; mm
